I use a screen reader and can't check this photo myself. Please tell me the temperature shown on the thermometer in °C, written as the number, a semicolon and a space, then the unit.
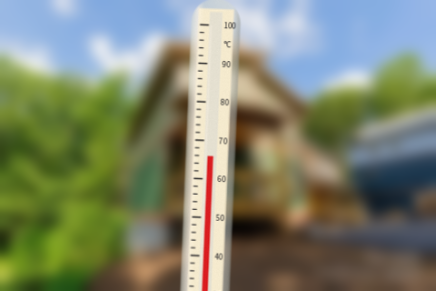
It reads 66; °C
